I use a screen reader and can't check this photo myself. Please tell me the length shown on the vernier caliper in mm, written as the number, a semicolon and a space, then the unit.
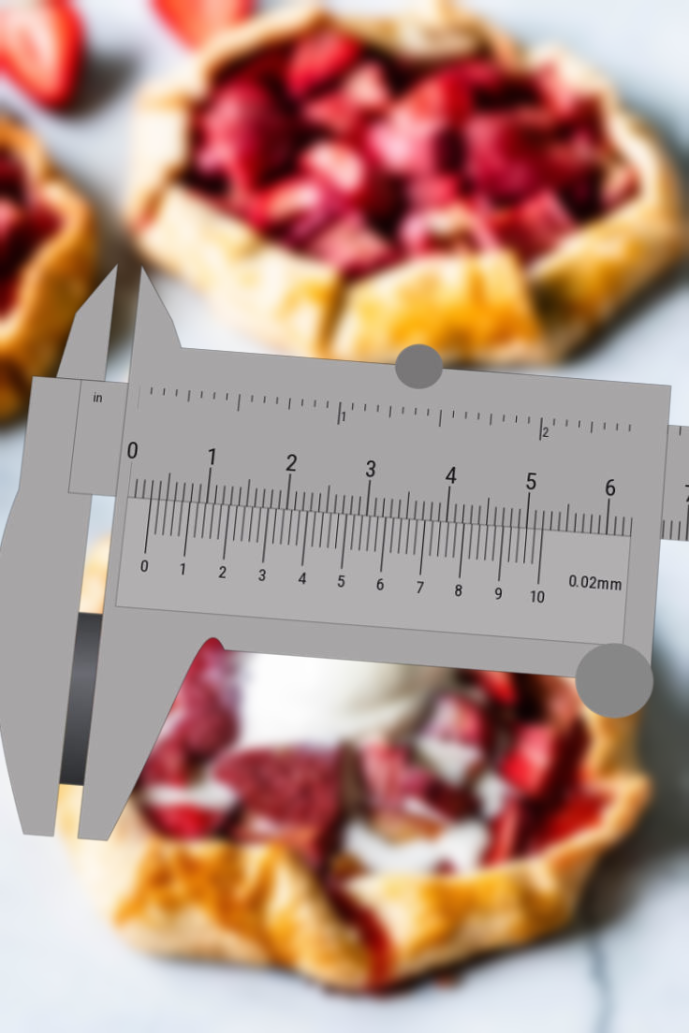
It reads 3.0; mm
